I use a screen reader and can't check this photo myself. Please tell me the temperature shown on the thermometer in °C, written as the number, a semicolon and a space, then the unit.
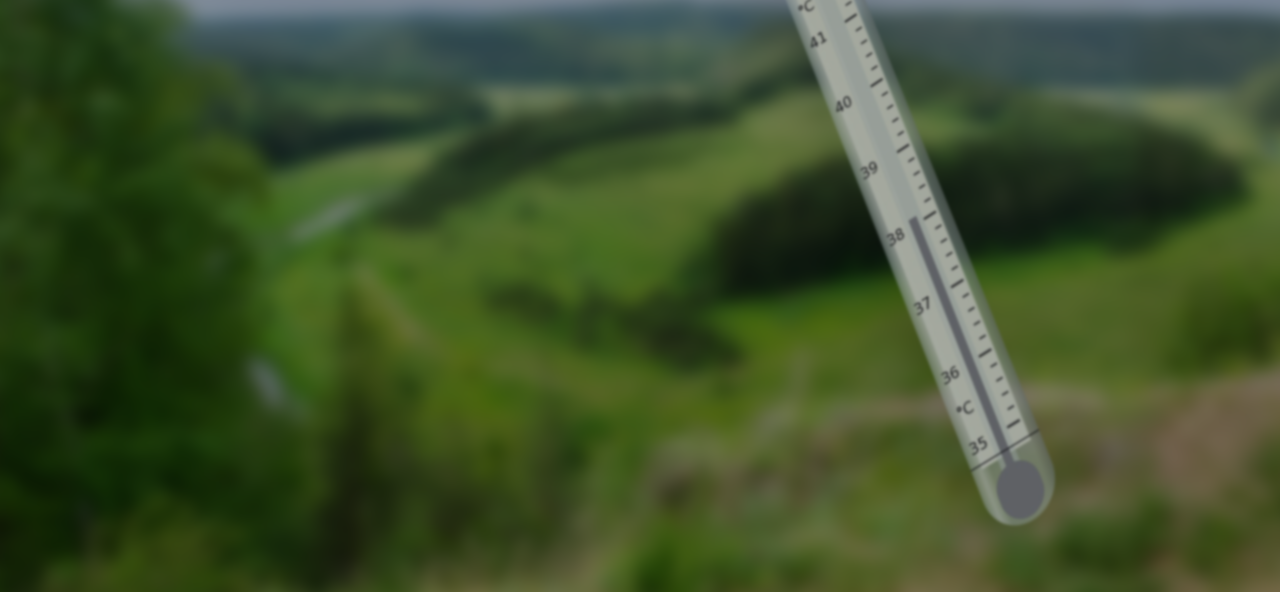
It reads 38.1; °C
